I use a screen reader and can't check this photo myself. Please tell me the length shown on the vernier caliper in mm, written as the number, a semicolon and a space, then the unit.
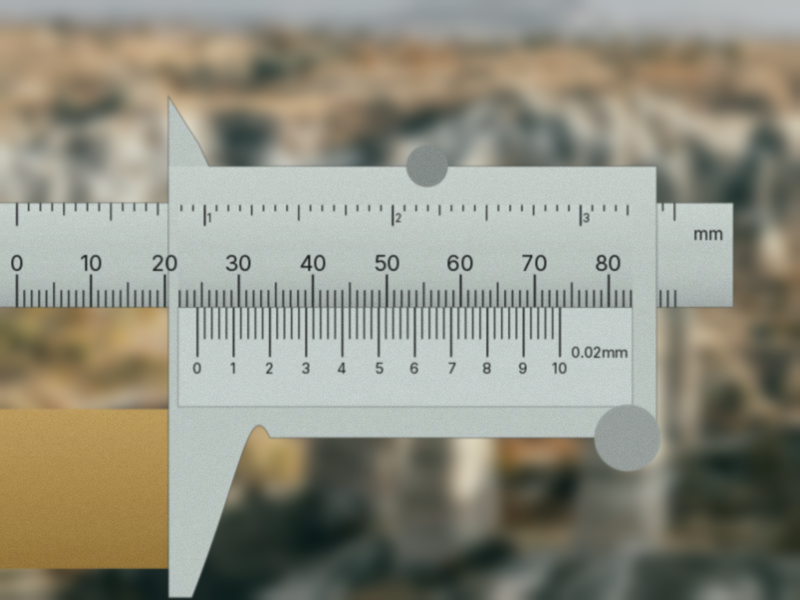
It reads 24.4; mm
